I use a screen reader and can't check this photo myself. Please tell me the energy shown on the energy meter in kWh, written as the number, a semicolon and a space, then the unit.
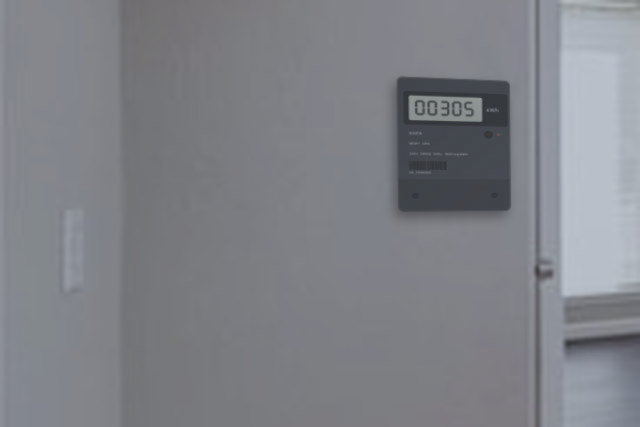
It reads 305; kWh
